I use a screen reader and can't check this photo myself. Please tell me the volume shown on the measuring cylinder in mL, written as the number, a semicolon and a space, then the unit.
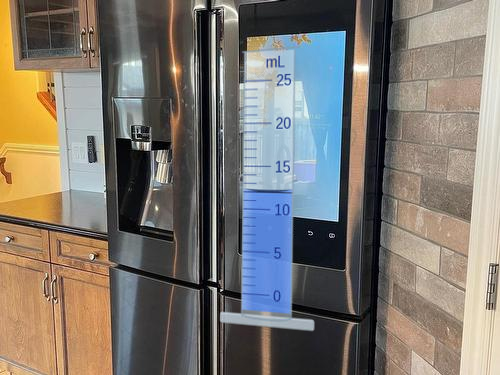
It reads 12; mL
